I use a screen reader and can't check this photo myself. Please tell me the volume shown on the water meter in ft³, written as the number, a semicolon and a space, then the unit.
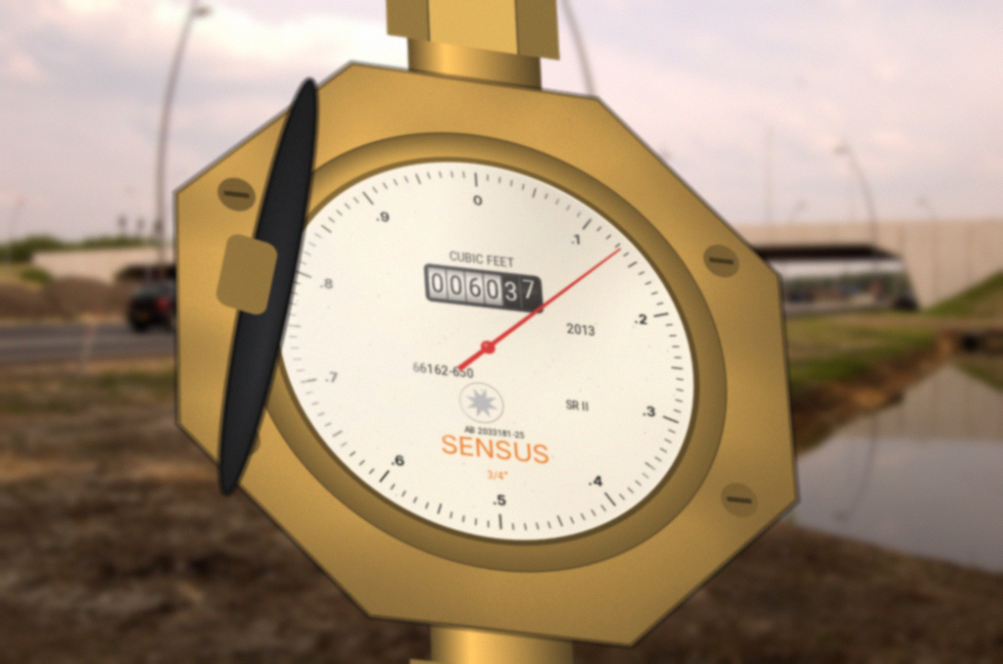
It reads 6037.13; ft³
